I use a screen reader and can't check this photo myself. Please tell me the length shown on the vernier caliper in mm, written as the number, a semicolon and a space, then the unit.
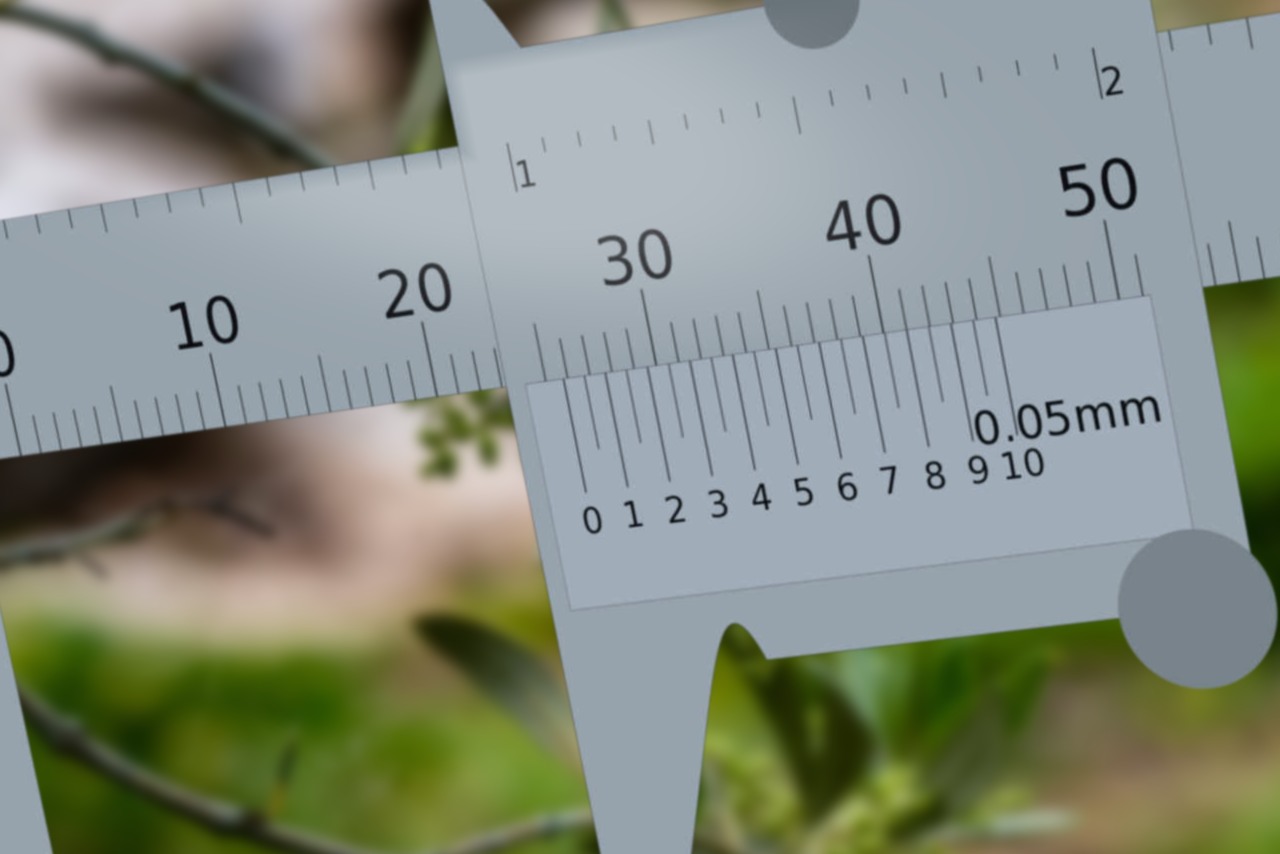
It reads 25.8; mm
